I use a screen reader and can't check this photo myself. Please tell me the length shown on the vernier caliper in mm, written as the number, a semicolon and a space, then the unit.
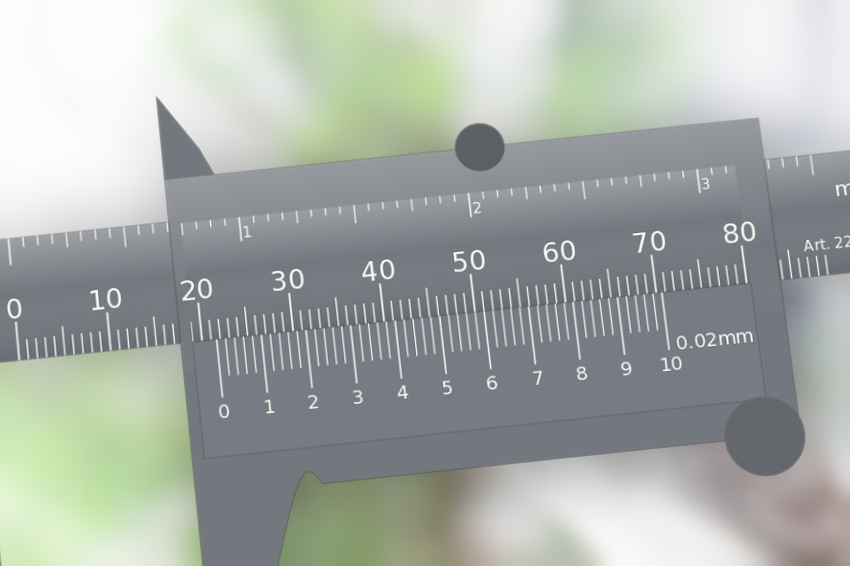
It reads 21.6; mm
